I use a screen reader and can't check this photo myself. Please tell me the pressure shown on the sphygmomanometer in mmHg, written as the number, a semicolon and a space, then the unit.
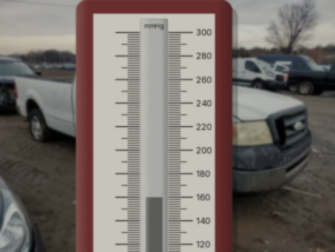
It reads 160; mmHg
